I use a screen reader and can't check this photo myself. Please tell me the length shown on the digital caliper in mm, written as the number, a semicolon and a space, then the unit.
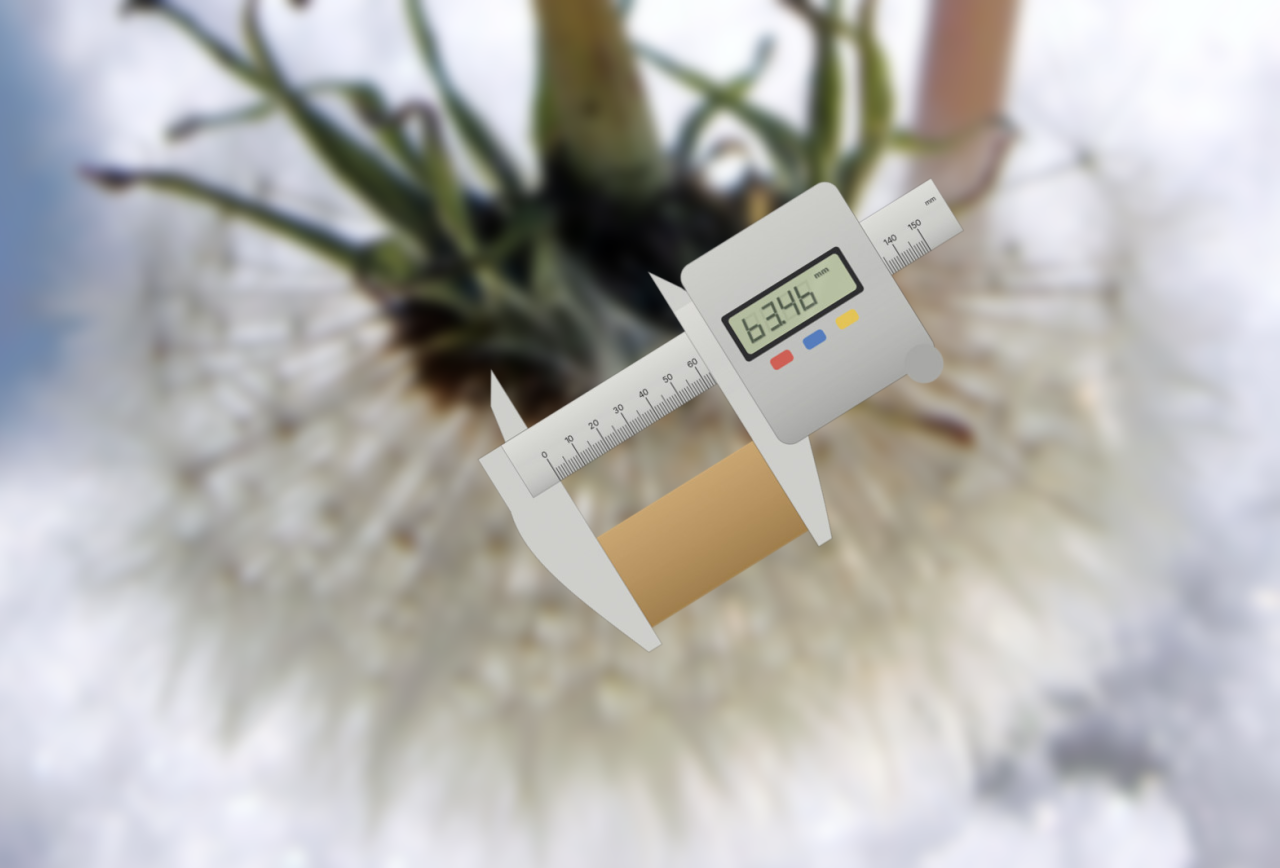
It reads 63.46; mm
